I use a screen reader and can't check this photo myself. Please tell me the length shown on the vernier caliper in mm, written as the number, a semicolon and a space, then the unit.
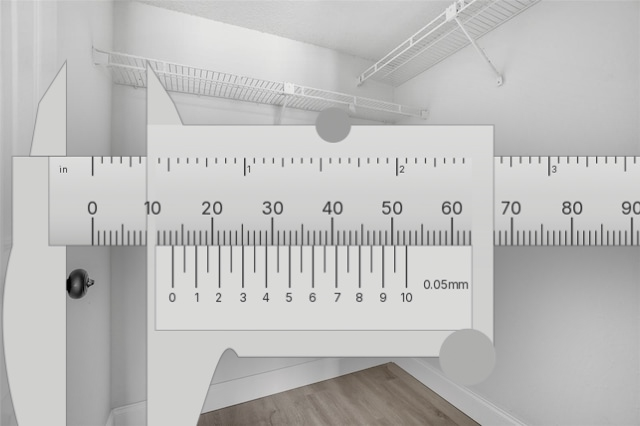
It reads 13.4; mm
